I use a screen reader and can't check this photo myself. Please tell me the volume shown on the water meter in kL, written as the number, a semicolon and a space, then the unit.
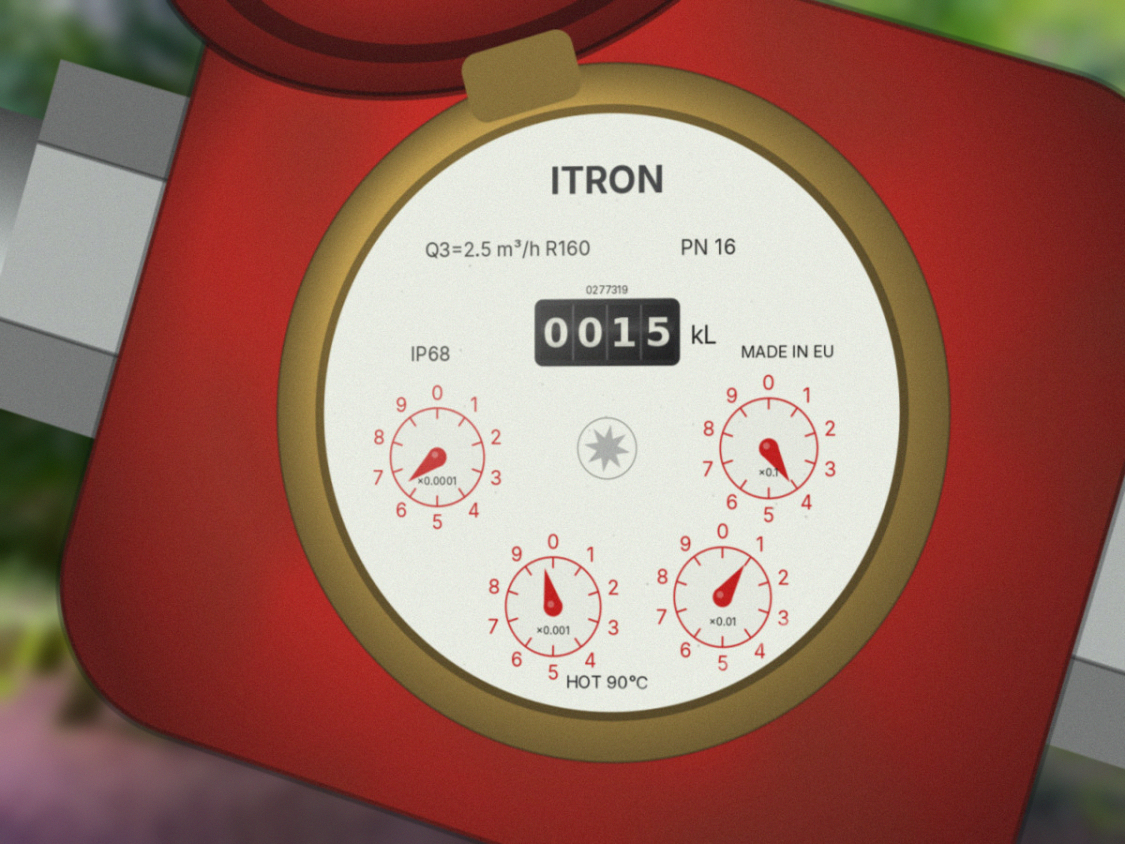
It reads 15.4096; kL
